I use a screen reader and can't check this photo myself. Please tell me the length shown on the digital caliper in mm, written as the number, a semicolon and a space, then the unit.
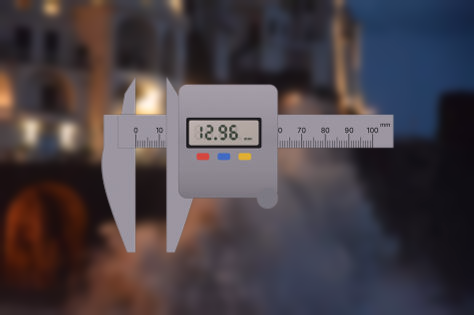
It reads 12.96; mm
